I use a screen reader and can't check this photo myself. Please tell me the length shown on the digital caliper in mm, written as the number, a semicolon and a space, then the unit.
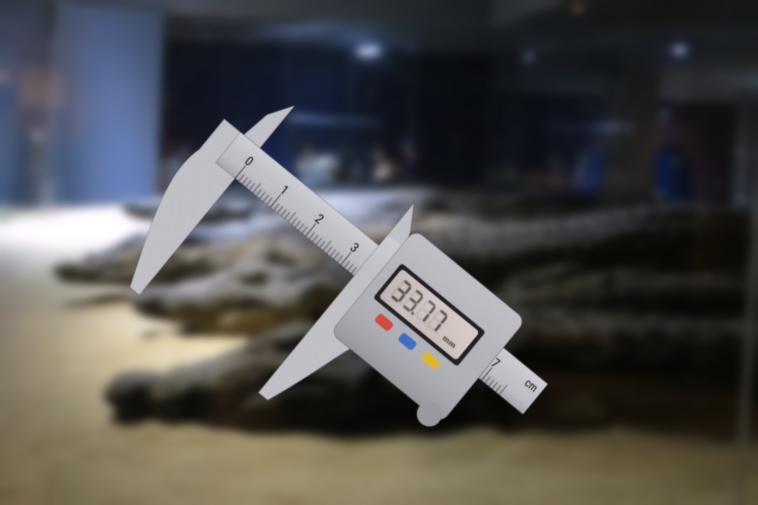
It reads 33.77; mm
